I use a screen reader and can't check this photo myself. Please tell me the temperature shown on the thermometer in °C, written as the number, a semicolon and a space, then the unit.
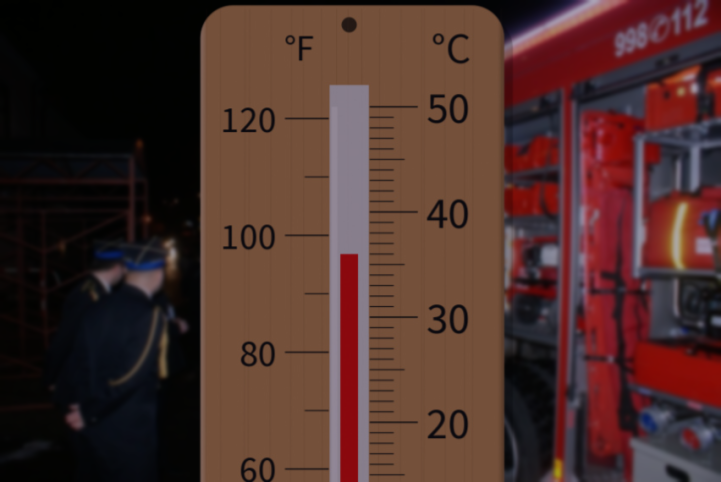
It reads 36; °C
